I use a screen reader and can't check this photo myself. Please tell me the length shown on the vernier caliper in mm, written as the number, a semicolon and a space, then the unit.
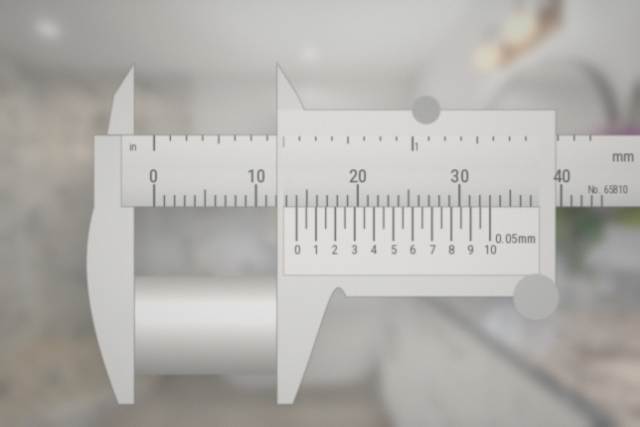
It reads 14.0; mm
